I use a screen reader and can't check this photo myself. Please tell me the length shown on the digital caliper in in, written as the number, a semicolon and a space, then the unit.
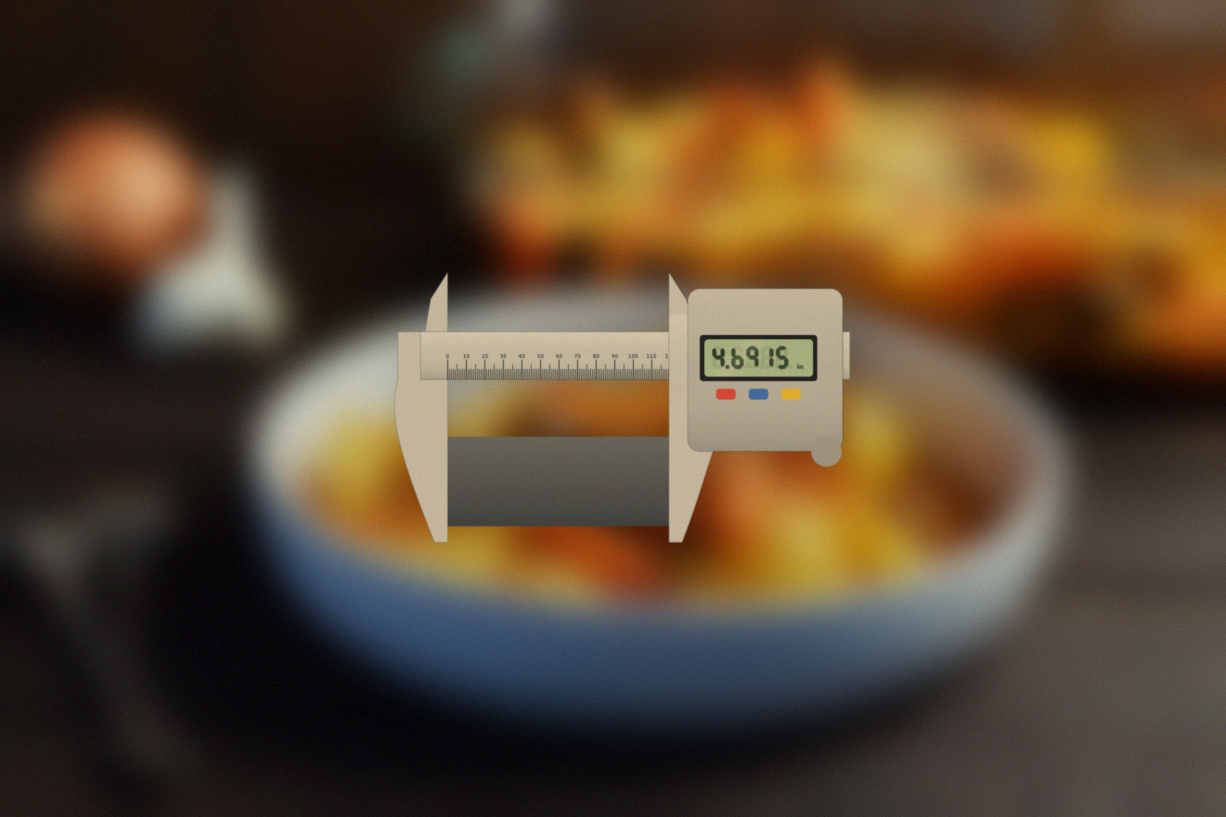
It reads 4.6915; in
